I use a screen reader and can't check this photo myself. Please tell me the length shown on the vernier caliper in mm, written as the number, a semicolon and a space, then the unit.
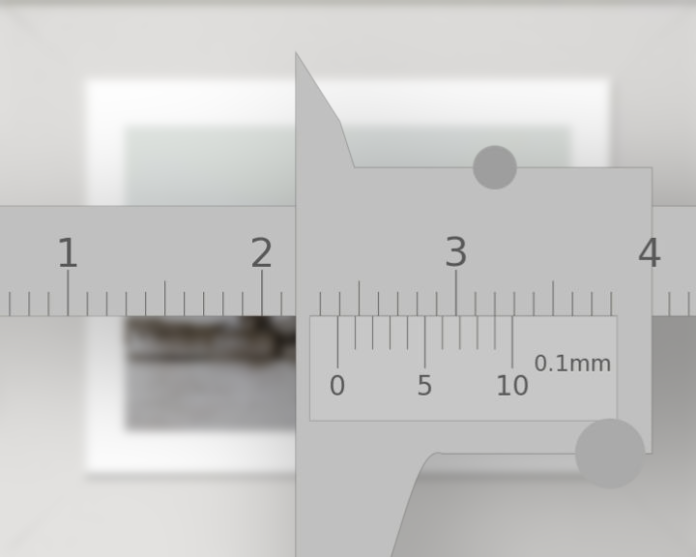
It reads 23.9; mm
